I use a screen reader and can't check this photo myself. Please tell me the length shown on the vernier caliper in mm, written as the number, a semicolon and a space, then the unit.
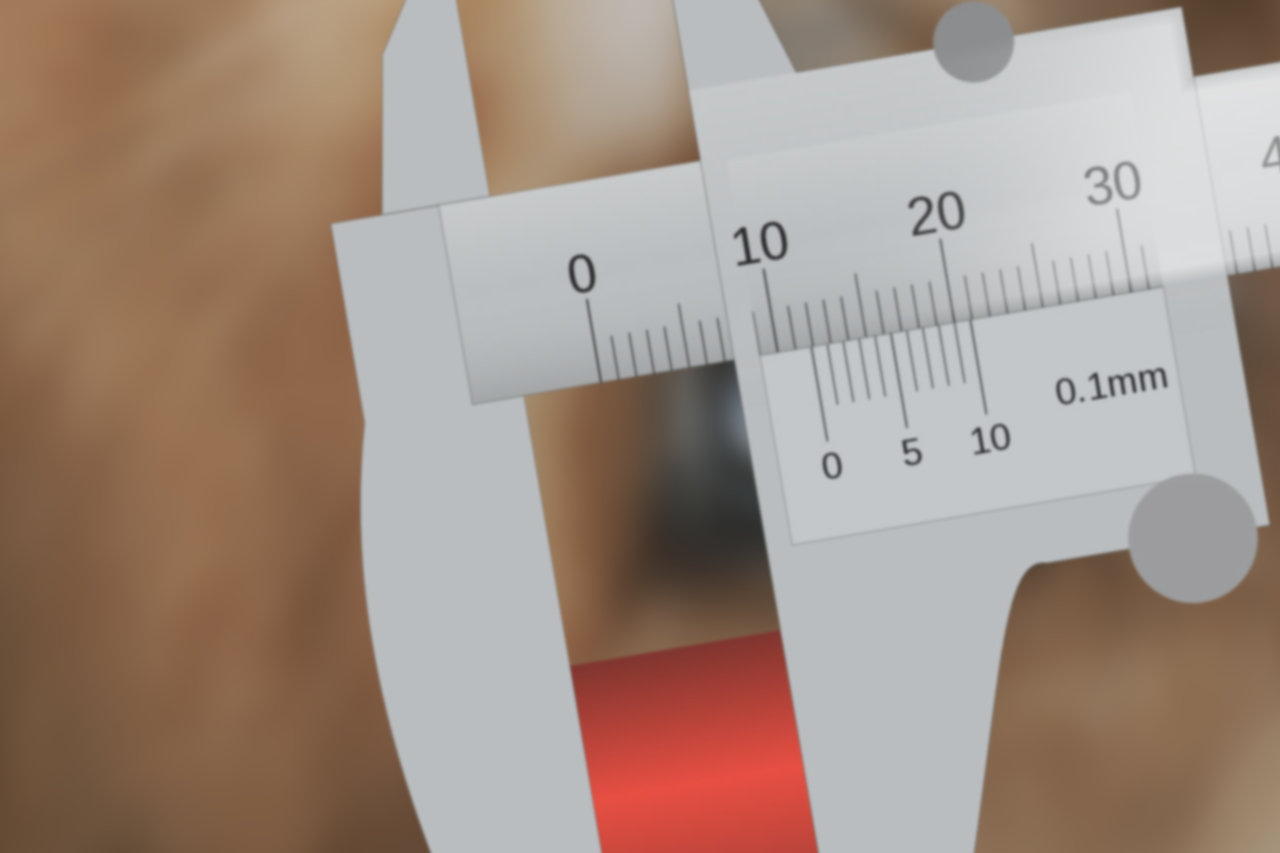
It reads 11.9; mm
